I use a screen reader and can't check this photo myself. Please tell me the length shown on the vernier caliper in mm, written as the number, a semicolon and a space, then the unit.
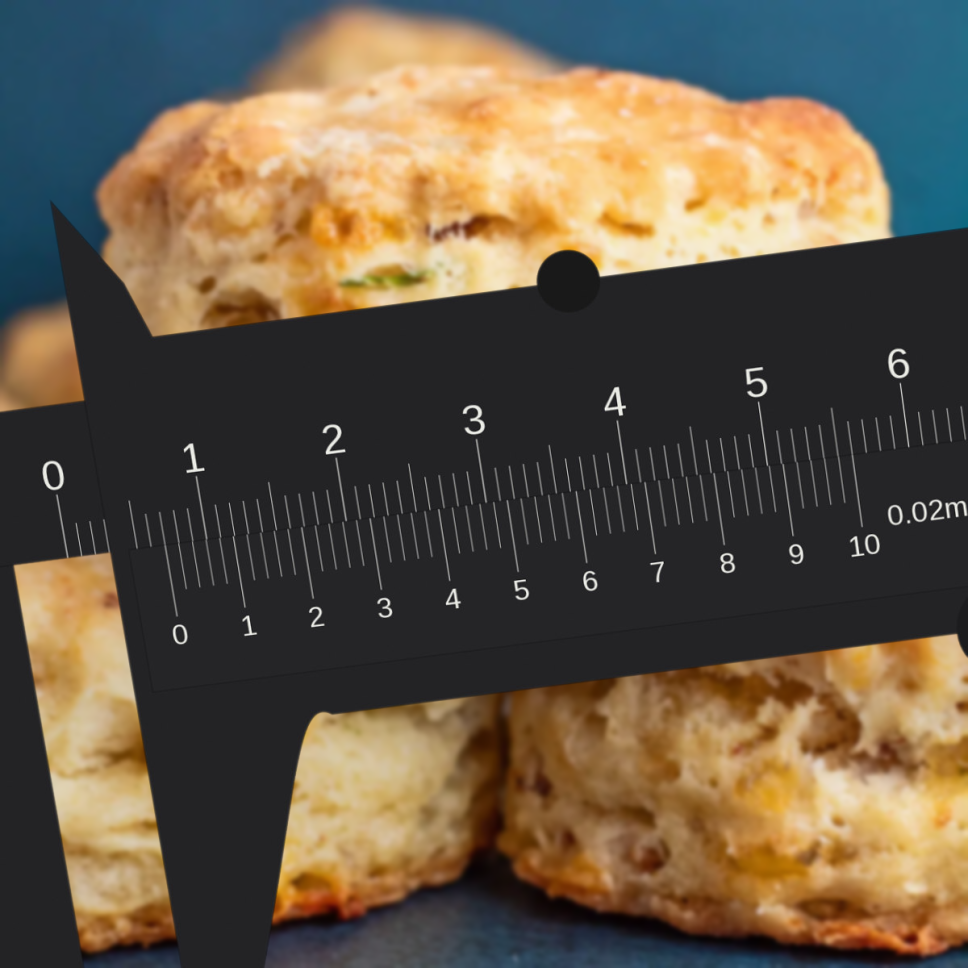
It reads 7.0; mm
